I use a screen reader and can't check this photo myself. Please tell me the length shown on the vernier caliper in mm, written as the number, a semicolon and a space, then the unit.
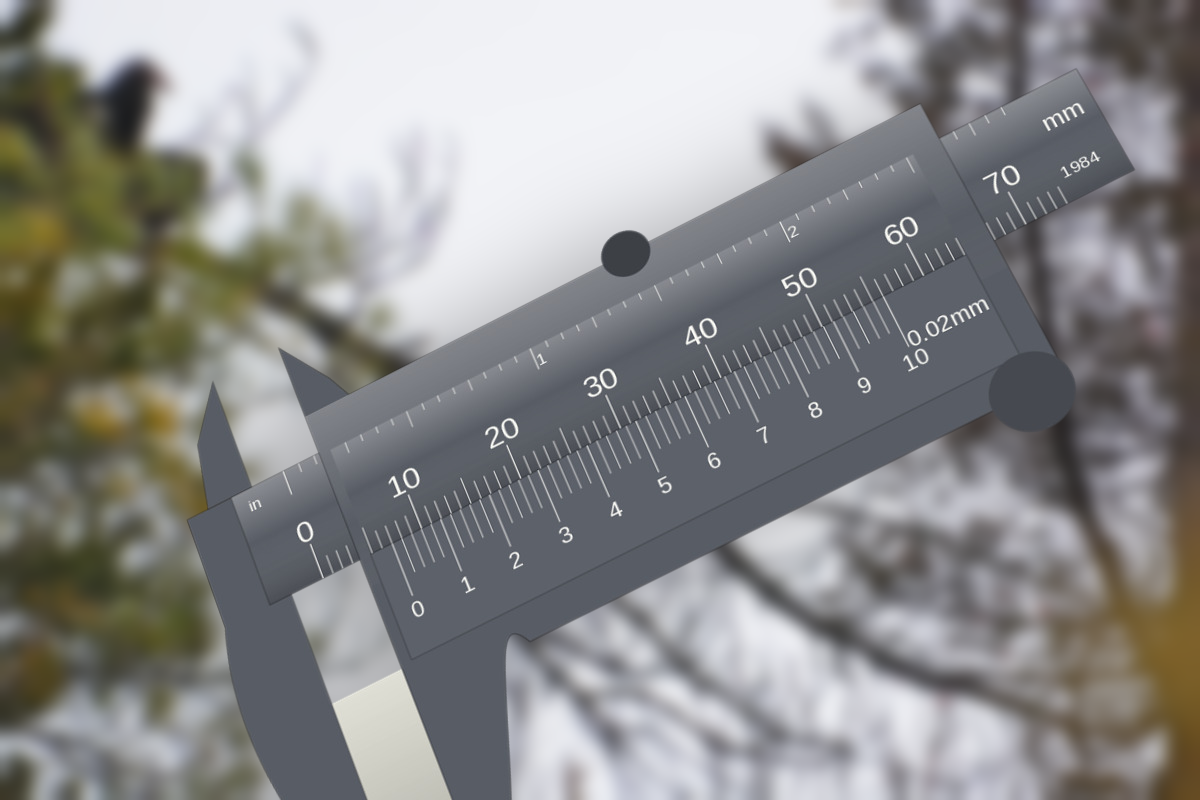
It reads 7.0; mm
